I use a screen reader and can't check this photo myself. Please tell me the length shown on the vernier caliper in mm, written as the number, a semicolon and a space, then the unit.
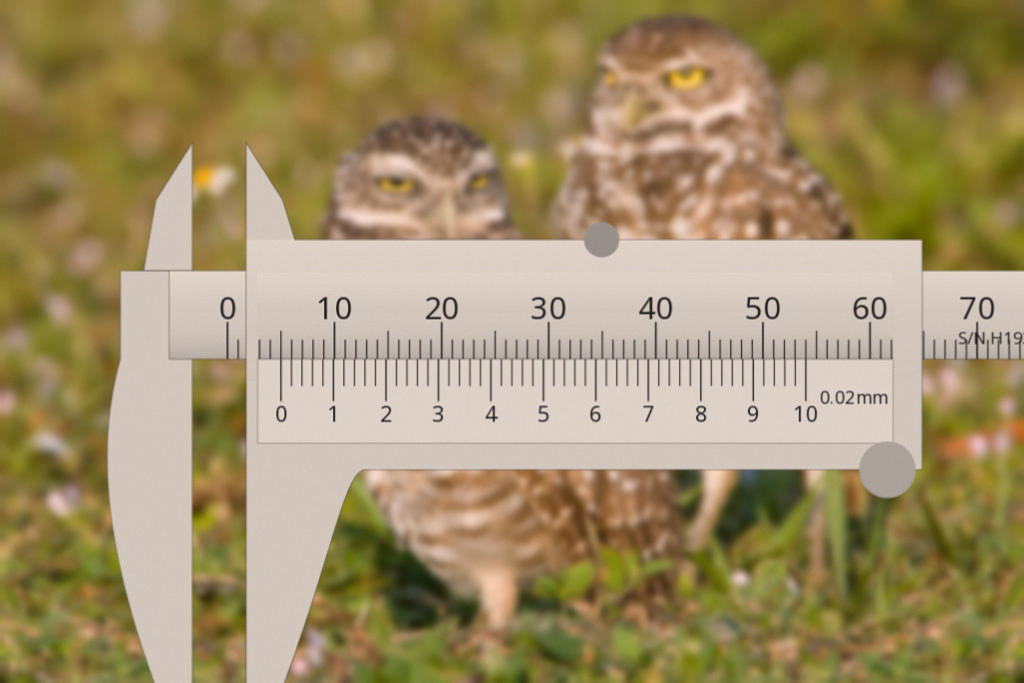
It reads 5.0; mm
